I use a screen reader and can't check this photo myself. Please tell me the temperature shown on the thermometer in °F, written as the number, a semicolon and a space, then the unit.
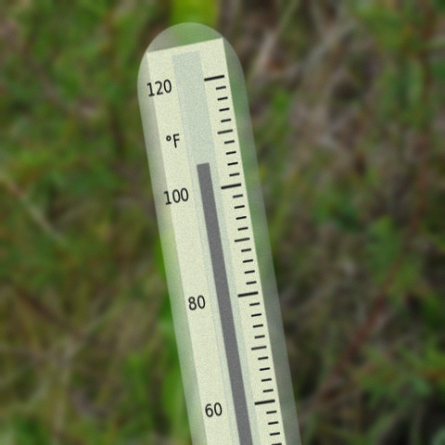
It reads 105; °F
